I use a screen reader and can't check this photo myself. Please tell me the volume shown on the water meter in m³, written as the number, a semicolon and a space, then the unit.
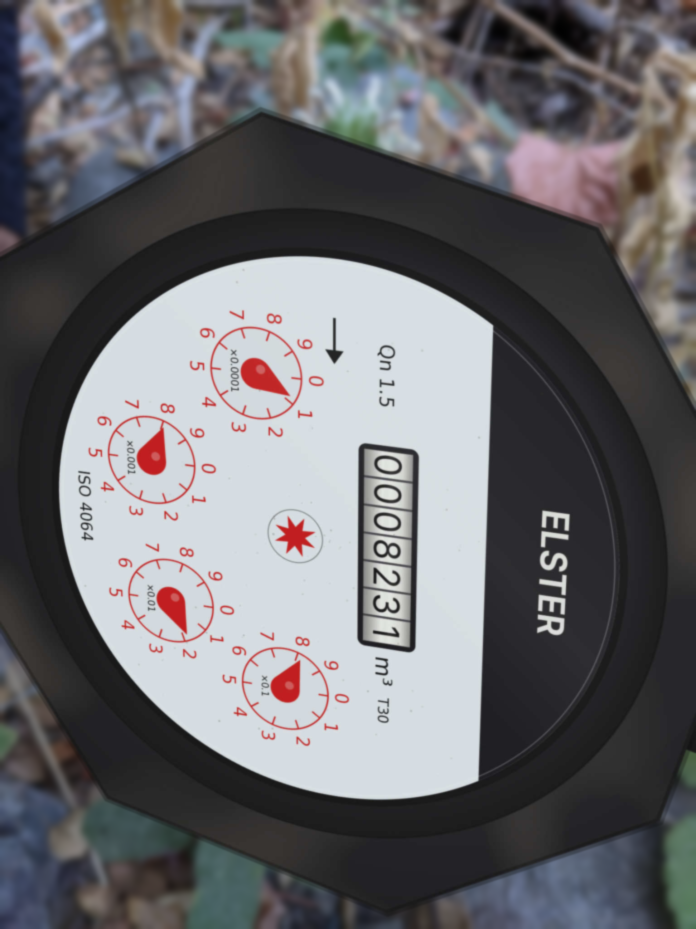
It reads 8231.8180; m³
